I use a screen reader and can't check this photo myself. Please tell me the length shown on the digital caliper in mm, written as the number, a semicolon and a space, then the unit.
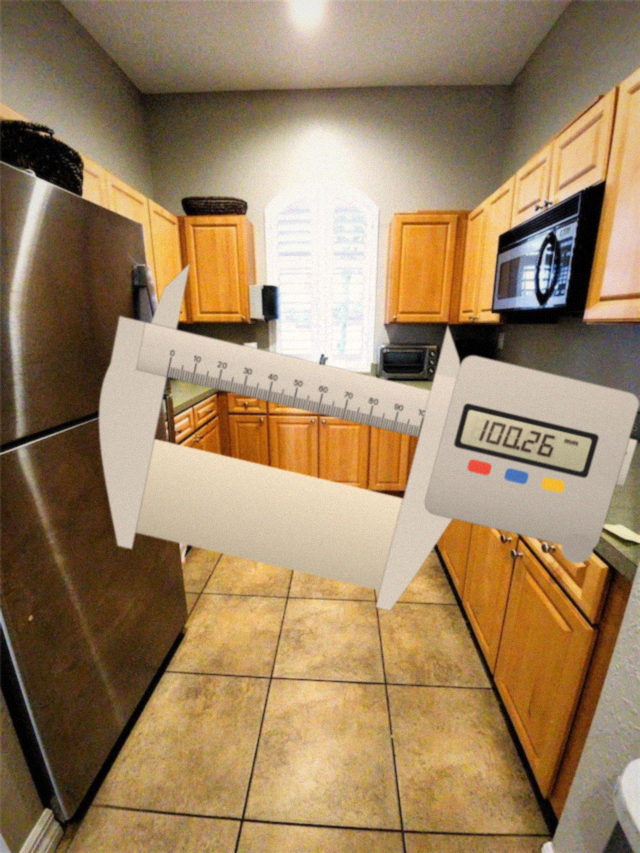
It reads 100.26; mm
